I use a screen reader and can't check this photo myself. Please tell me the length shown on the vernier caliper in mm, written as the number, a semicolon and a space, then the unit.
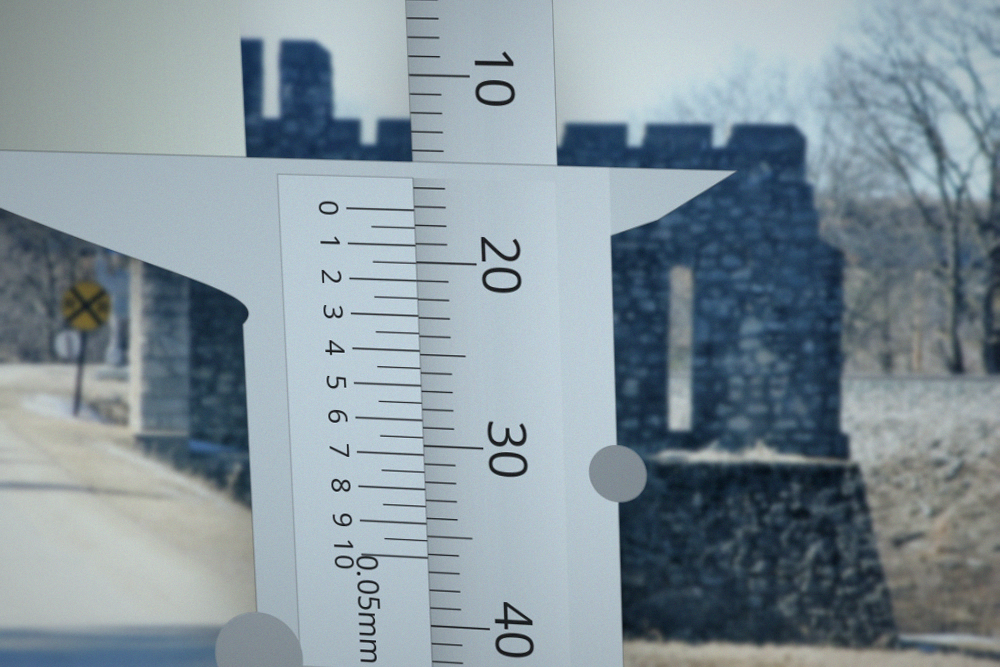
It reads 17.2; mm
